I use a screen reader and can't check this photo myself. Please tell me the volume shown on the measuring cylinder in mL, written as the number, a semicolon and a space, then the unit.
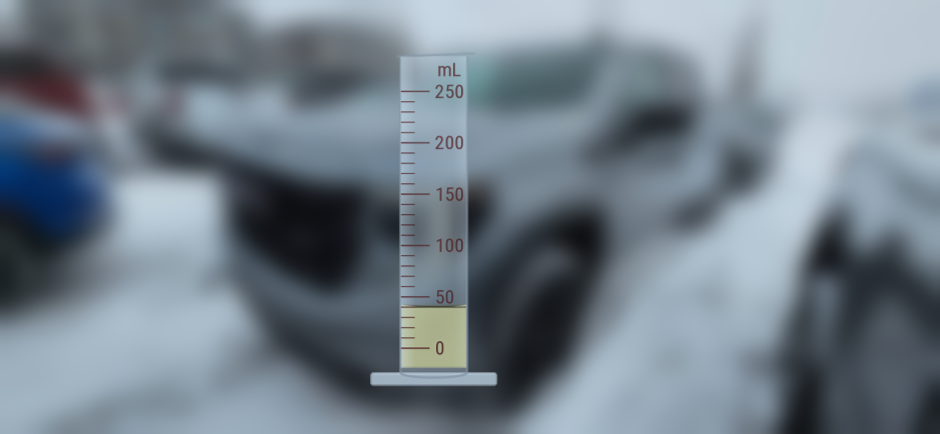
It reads 40; mL
